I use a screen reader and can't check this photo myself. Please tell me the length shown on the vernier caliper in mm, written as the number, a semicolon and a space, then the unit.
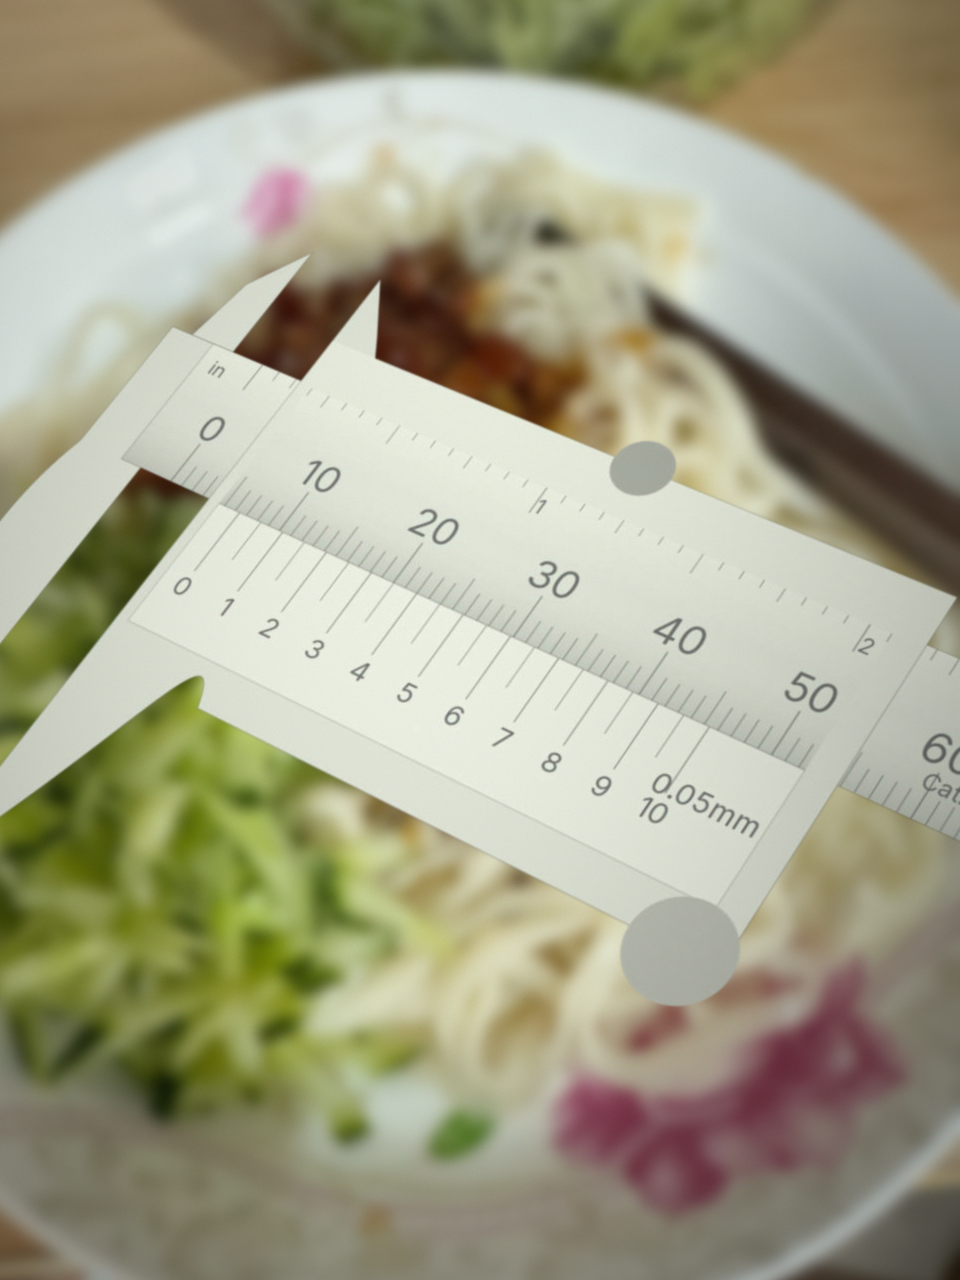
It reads 6.4; mm
